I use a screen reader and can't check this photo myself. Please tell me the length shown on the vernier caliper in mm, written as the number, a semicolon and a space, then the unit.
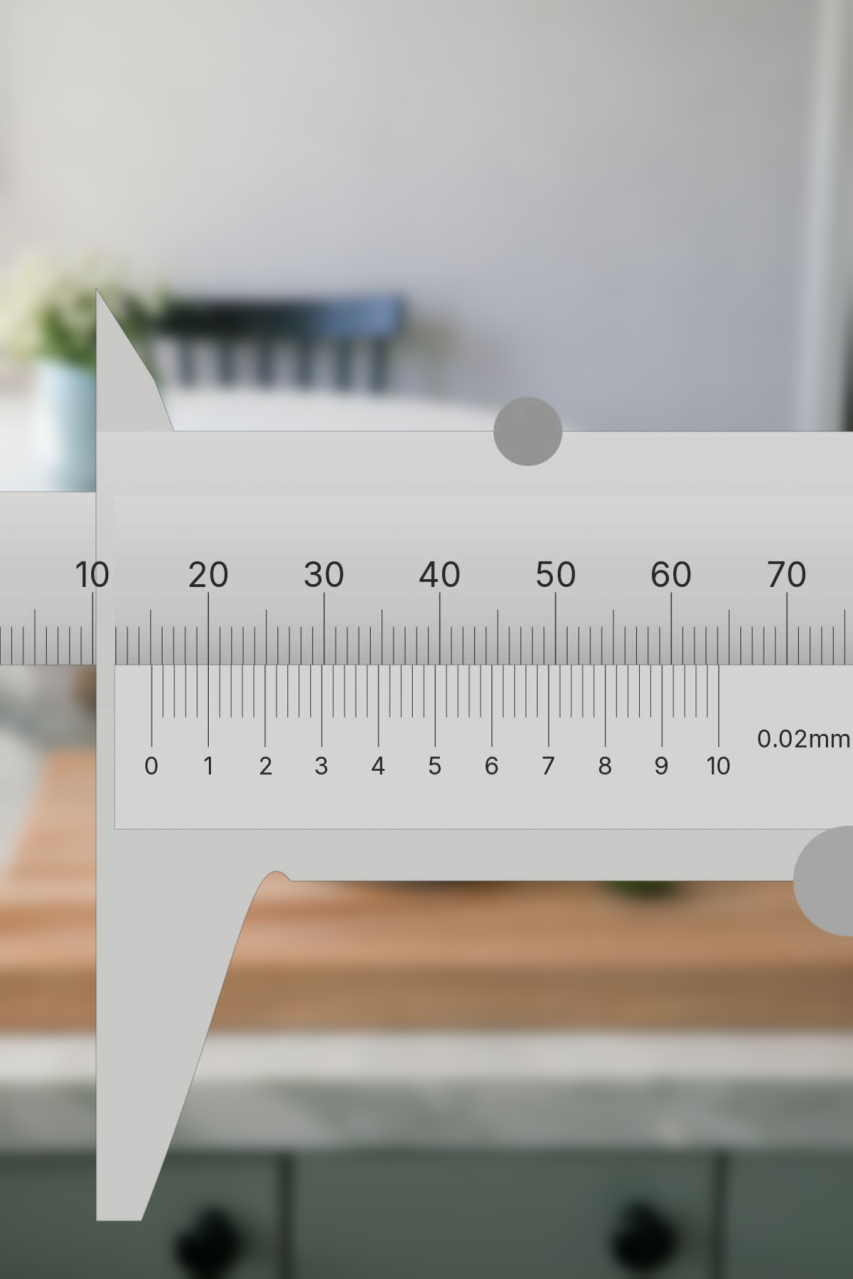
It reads 15.1; mm
